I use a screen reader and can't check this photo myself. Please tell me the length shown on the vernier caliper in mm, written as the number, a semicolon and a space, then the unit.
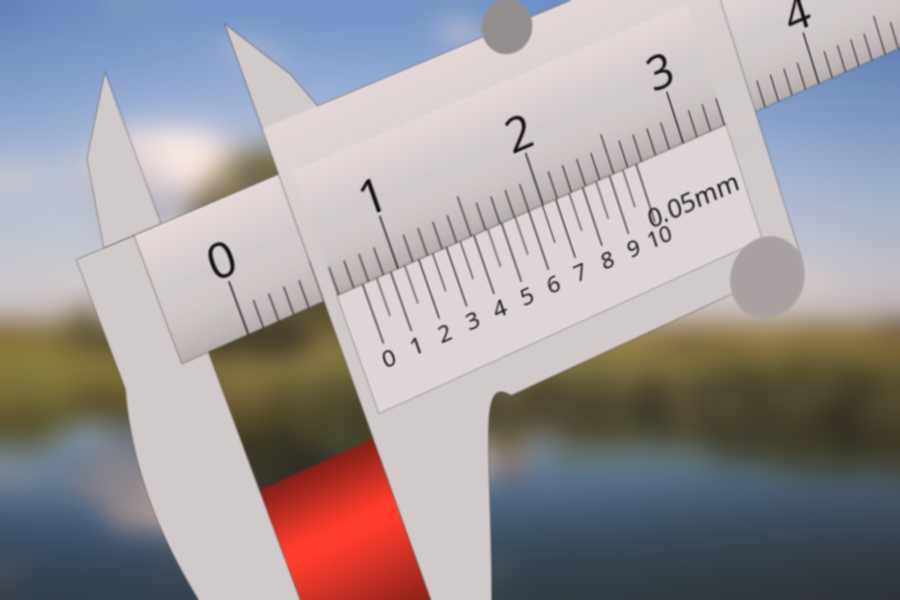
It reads 7.6; mm
